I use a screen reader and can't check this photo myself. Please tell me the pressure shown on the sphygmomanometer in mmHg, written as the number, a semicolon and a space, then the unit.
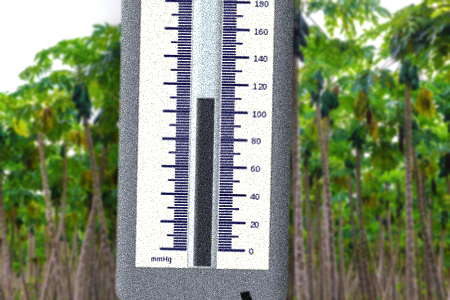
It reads 110; mmHg
